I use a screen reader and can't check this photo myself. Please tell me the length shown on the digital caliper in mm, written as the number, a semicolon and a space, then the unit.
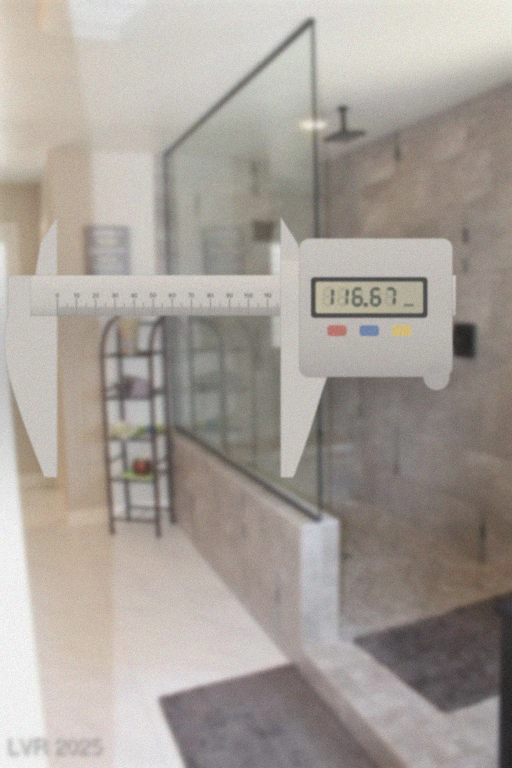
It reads 116.67; mm
